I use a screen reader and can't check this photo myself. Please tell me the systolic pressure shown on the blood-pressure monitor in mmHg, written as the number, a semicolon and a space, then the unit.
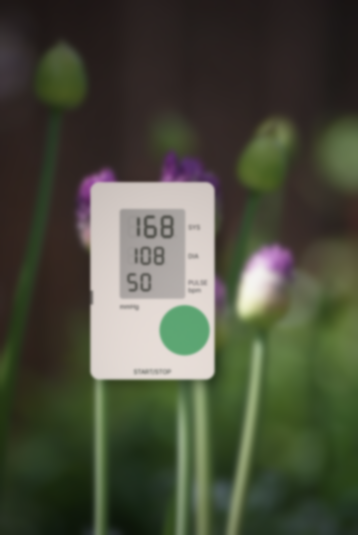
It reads 168; mmHg
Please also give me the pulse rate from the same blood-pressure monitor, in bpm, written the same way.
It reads 50; bpm
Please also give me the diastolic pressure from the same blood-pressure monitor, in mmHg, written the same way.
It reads 108; mmHg
